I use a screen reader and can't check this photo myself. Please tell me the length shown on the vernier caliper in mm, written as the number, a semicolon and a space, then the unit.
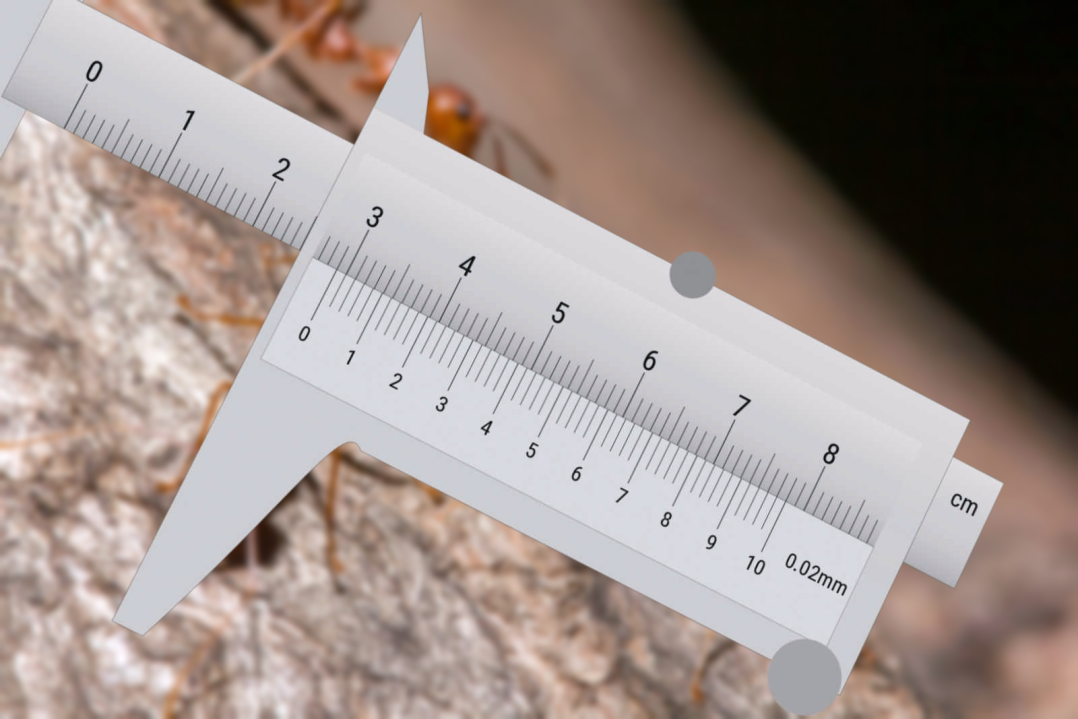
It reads 29.0; mm
